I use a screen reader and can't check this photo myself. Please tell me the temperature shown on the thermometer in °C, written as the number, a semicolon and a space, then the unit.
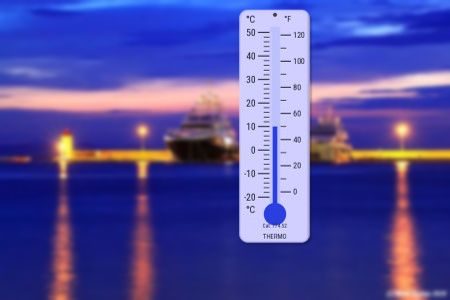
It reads 10; °C
